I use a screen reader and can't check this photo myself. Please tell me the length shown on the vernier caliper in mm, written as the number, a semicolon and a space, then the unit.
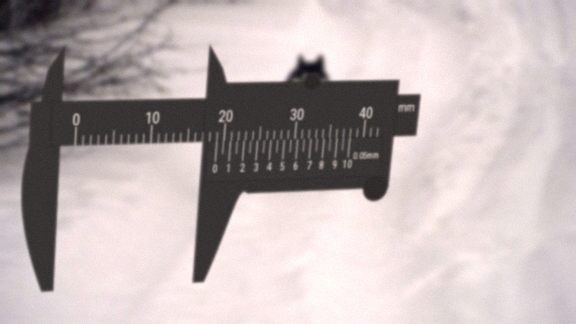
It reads 19.0; mm
